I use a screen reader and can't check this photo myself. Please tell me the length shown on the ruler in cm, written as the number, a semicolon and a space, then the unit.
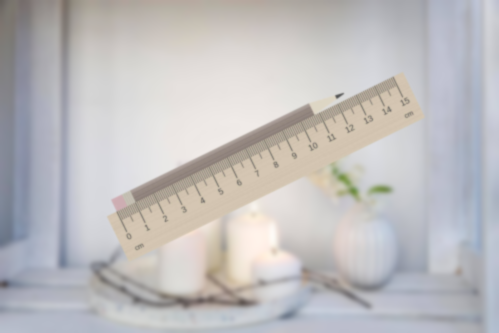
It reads 12.5; cm
